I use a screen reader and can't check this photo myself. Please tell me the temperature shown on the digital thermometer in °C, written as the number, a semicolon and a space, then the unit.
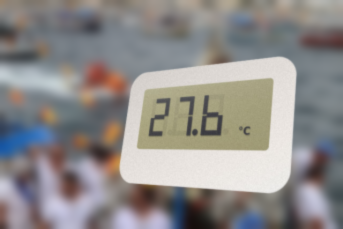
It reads 27.6; °C
